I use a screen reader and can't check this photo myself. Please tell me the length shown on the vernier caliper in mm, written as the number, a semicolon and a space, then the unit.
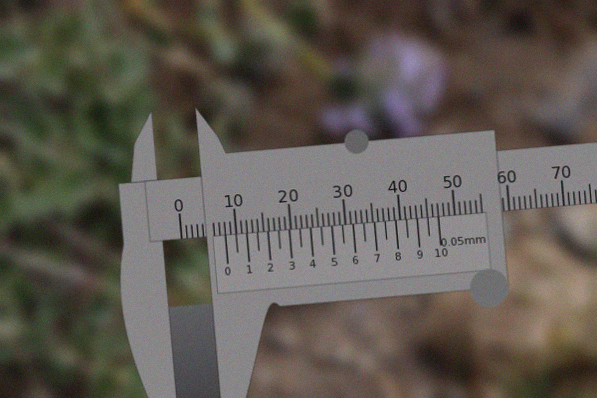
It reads 8.0; mm
